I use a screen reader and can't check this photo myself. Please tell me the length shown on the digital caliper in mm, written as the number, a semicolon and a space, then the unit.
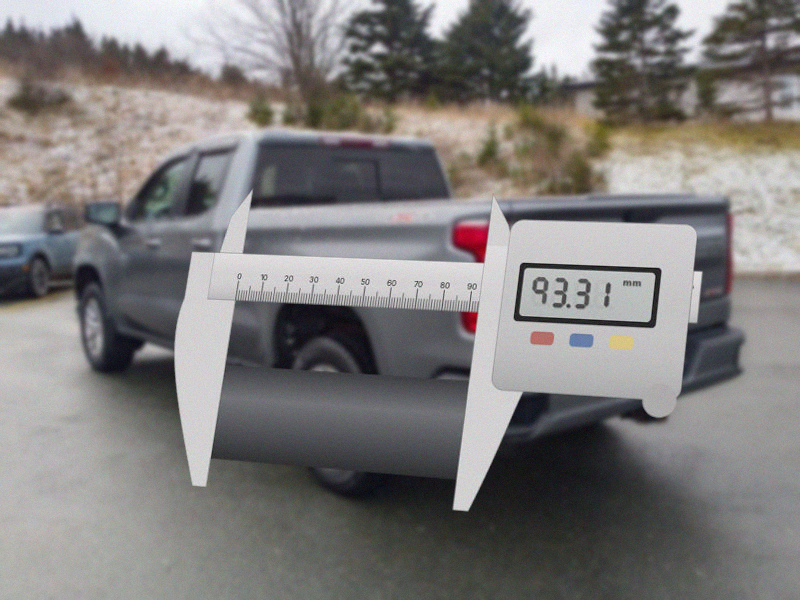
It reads 93.31; mm
